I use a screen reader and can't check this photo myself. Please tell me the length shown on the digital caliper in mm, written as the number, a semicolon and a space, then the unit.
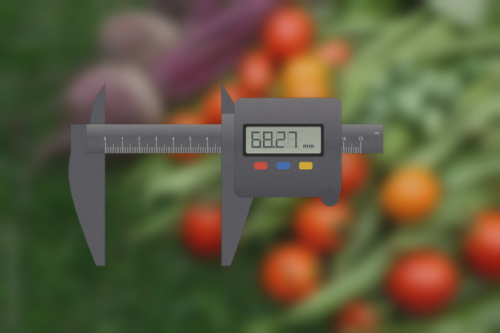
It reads 68.27; mm
